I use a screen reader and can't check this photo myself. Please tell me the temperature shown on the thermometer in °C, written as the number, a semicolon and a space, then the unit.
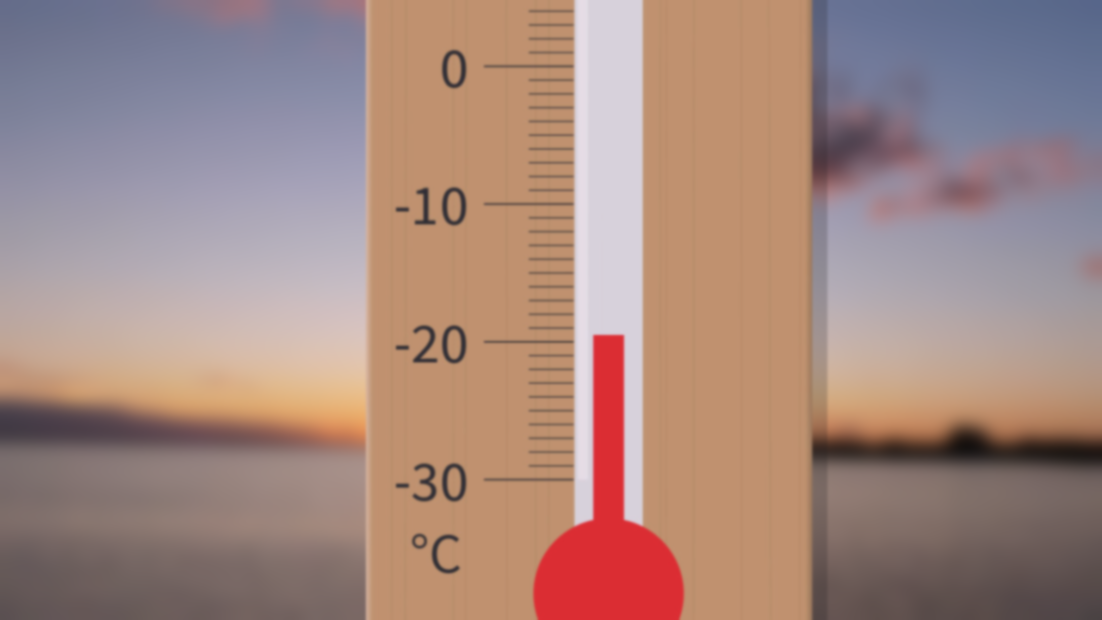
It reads -19.5; °C
